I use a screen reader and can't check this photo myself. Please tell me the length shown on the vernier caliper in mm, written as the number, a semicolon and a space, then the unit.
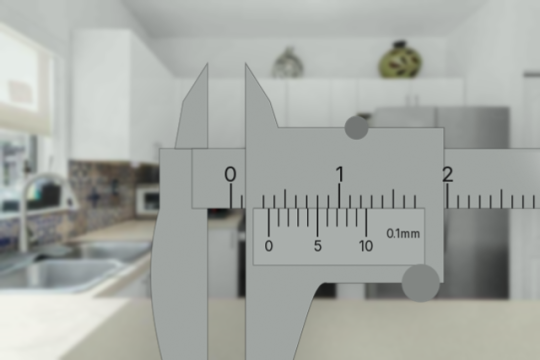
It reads 3.5; mm
